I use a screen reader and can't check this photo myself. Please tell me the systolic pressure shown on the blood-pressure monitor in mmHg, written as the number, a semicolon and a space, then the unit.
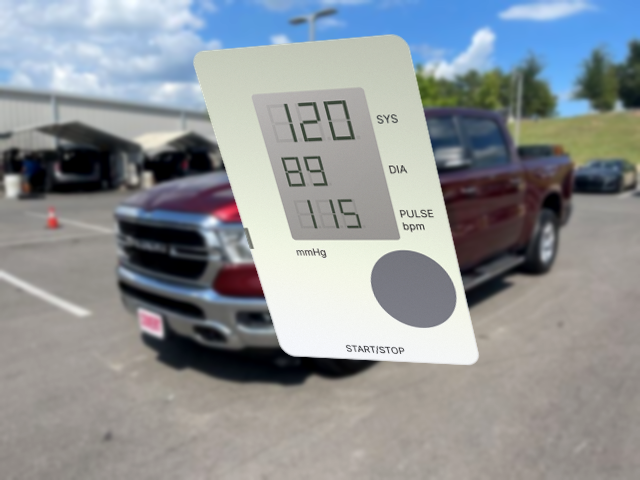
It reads 120; mmHg
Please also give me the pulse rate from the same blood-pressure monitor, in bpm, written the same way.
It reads 115; bpm
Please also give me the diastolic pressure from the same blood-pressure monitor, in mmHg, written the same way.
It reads 89; mmHg
